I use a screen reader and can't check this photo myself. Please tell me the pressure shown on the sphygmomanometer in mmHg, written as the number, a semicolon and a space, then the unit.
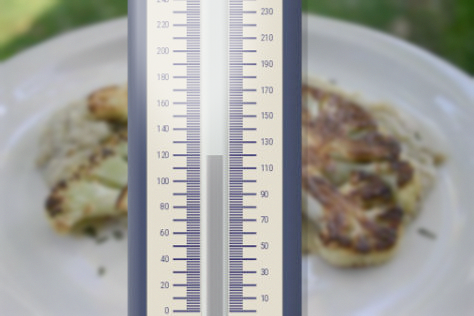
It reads 120; mmHg
